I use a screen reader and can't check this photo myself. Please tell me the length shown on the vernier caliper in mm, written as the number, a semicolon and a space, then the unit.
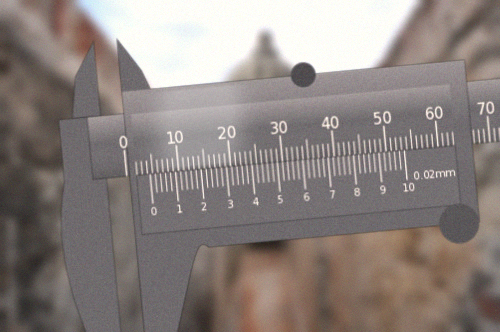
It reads 4.5; mm
